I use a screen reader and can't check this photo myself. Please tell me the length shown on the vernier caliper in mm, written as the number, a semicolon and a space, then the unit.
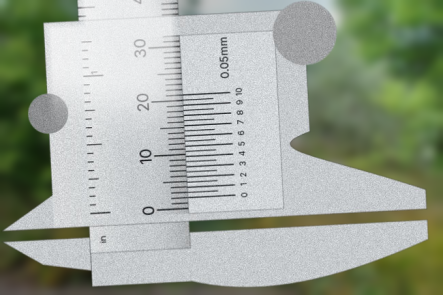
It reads 2.0; mm
